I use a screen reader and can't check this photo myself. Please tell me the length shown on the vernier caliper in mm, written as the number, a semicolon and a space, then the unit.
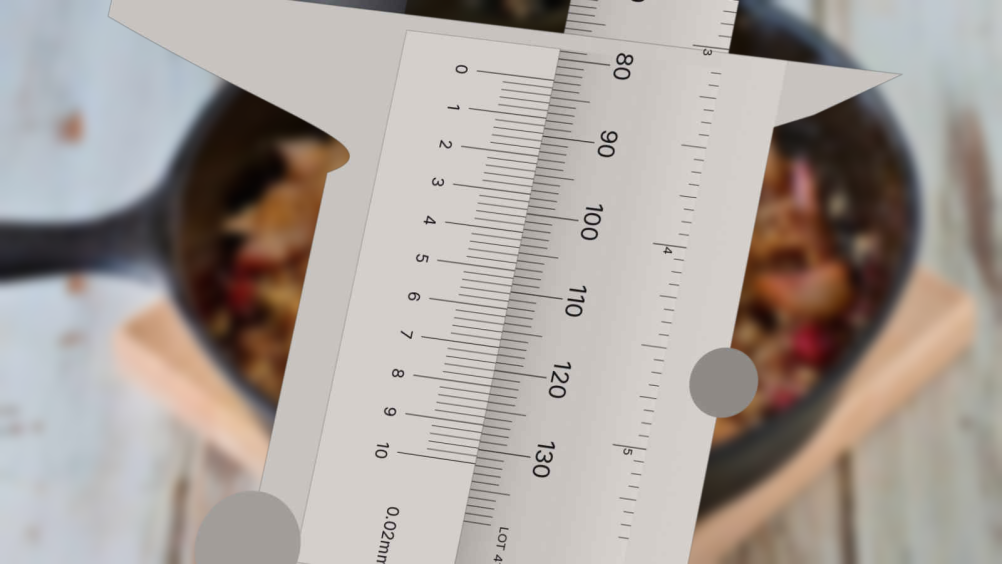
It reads 82.8; mm
